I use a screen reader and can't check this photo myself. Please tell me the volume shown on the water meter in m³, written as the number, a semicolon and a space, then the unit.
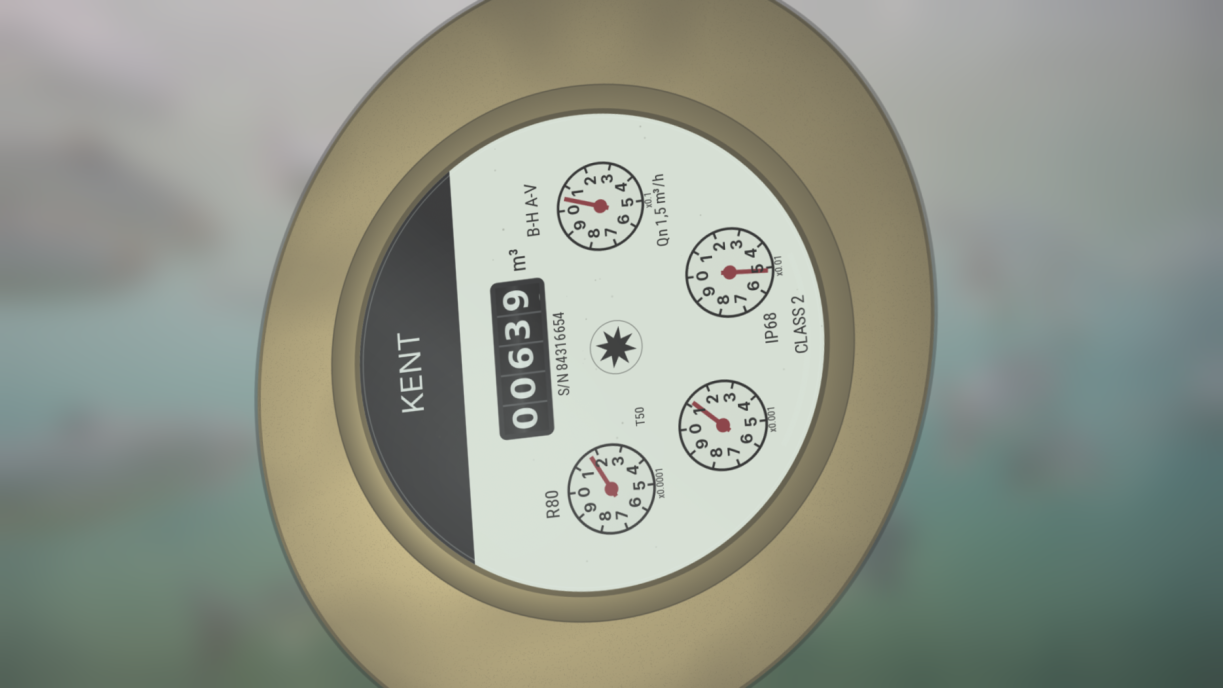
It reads 639.0511; m³
